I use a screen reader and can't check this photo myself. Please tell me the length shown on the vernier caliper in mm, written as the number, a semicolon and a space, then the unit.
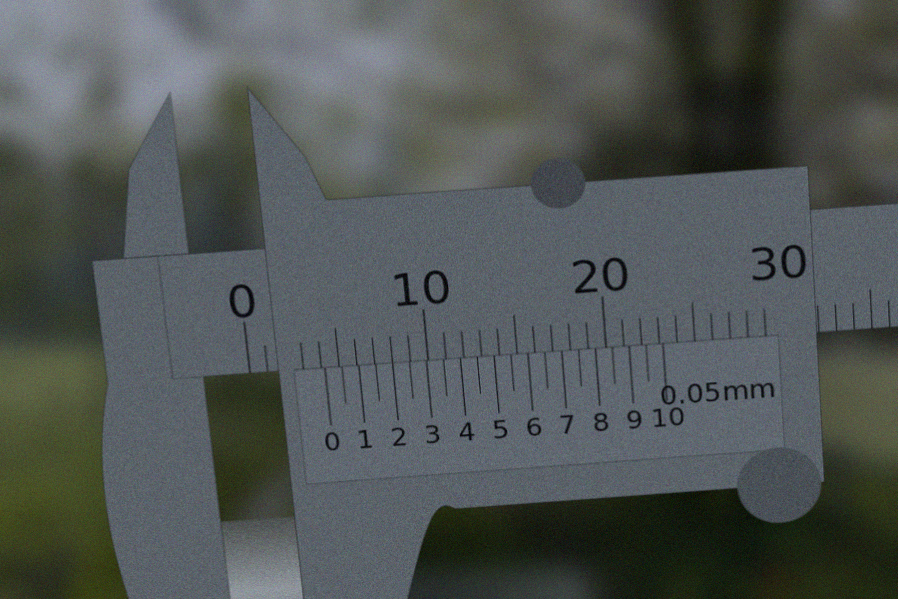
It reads 4.2; mm
